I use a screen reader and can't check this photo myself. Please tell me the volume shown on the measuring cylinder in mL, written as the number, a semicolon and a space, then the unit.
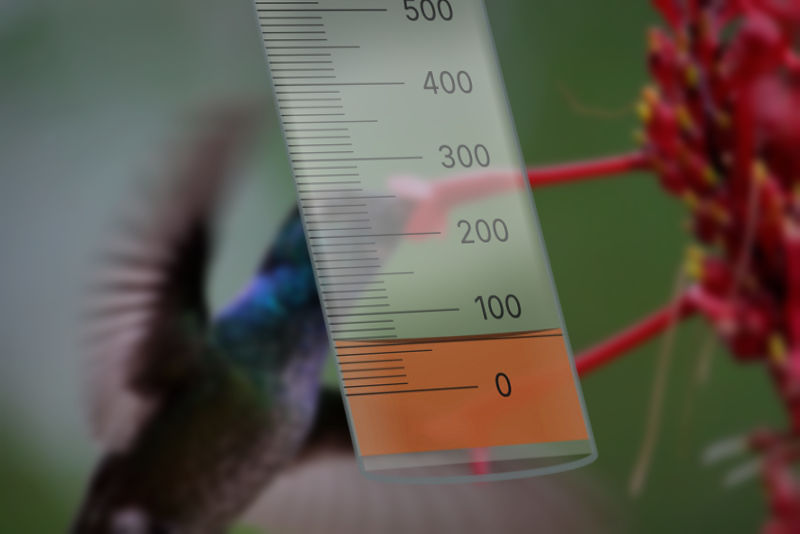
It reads 60; mL
